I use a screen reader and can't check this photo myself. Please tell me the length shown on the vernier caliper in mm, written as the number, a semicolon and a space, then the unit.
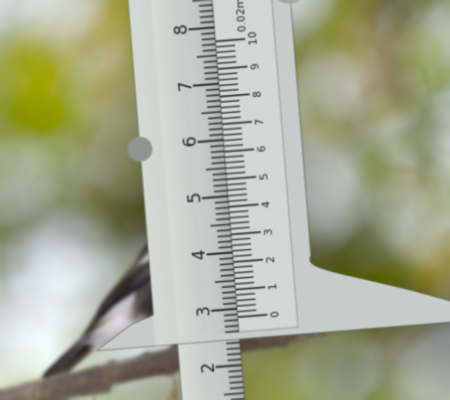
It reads 28.5; mm
